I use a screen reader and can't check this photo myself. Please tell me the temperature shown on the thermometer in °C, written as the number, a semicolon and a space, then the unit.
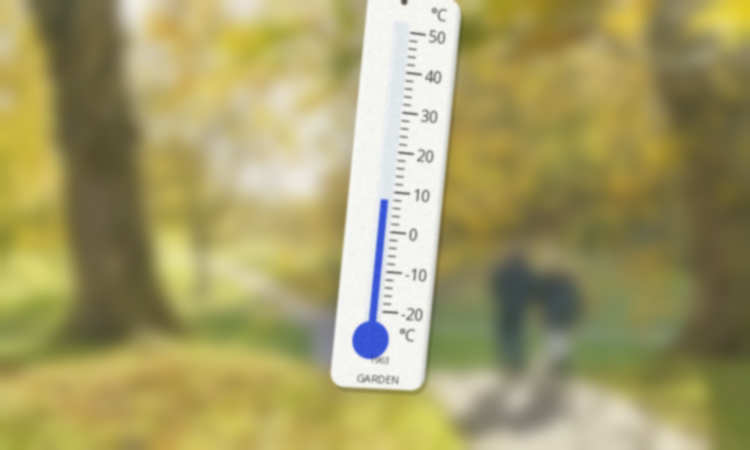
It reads 8; °C
